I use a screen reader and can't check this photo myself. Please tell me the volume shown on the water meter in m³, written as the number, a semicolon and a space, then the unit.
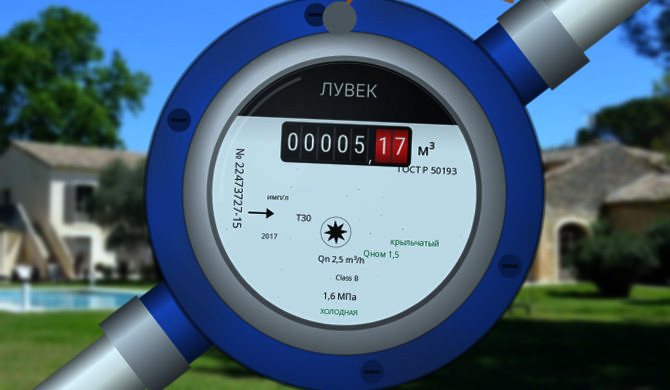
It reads 5.17; m³
